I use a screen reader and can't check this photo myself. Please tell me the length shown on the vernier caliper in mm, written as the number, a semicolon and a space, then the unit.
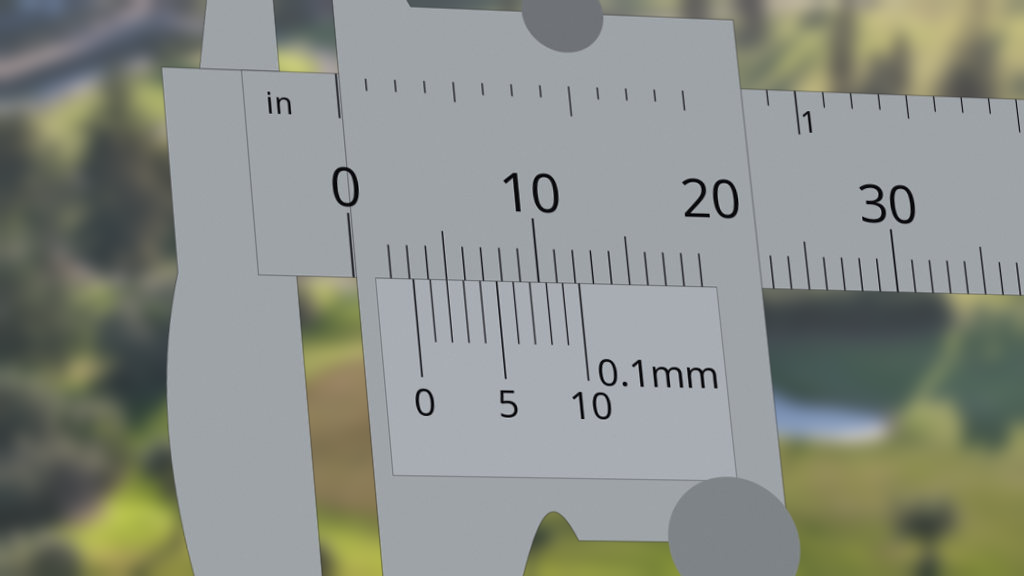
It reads 3.2; mm
